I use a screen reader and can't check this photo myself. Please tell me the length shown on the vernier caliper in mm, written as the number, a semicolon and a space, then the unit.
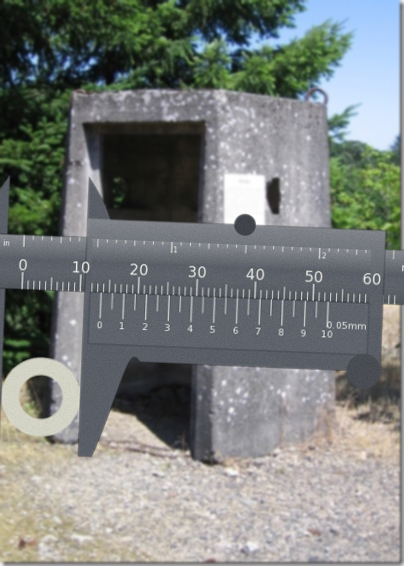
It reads 13.6; mm
